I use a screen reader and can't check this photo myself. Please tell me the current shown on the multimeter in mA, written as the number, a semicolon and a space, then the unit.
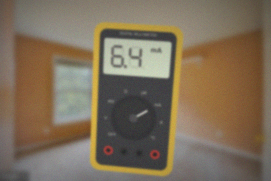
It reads 6.4; mA
